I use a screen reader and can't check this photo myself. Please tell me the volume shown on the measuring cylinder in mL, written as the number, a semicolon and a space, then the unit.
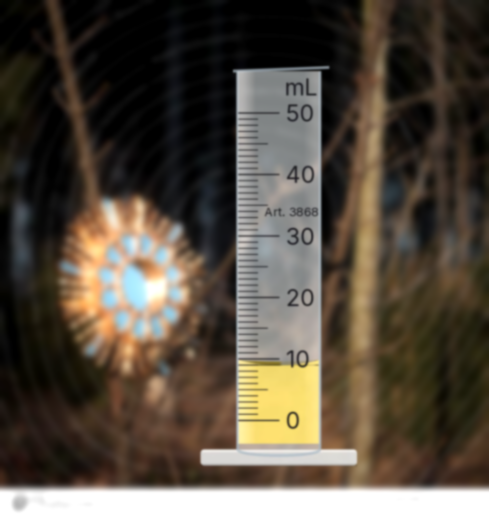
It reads 9; mL
